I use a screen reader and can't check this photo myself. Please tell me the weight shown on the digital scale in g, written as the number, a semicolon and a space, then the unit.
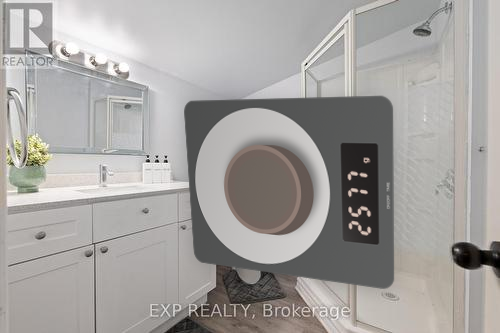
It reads 2577; g
